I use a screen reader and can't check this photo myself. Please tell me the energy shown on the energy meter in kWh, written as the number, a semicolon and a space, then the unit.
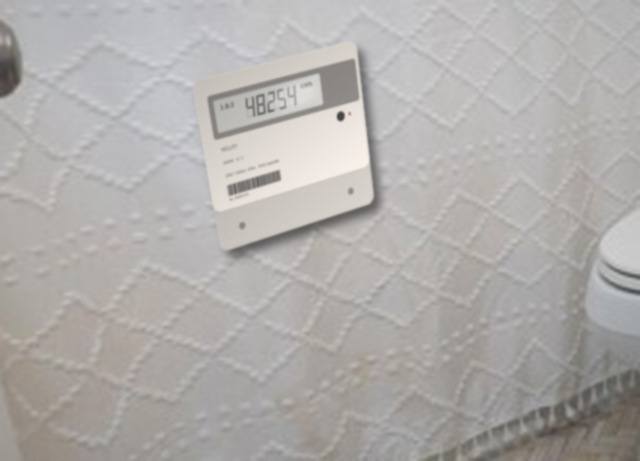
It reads 48254; kWh
